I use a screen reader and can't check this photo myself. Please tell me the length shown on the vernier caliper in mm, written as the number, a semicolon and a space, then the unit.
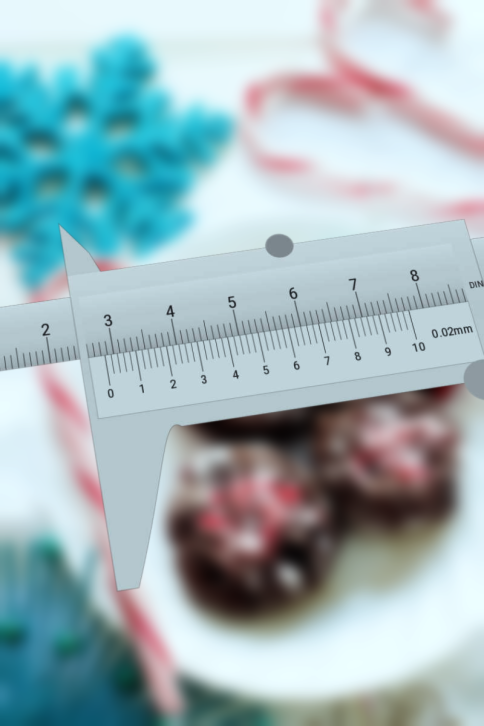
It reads 28.6; mm
